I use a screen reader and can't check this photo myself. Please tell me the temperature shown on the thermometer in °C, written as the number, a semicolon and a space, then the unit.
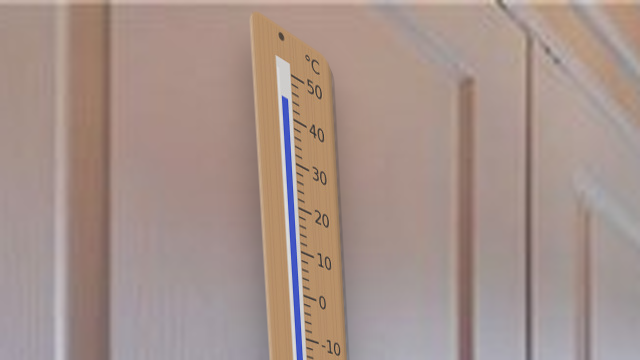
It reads 44; °C
